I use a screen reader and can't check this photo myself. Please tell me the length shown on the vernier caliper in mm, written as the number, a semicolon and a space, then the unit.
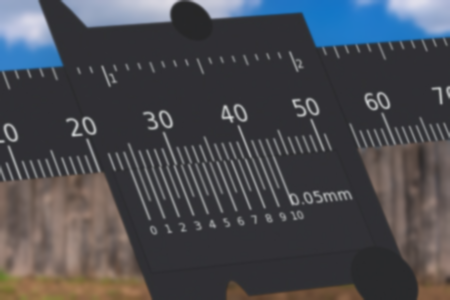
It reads 24.0; mm
